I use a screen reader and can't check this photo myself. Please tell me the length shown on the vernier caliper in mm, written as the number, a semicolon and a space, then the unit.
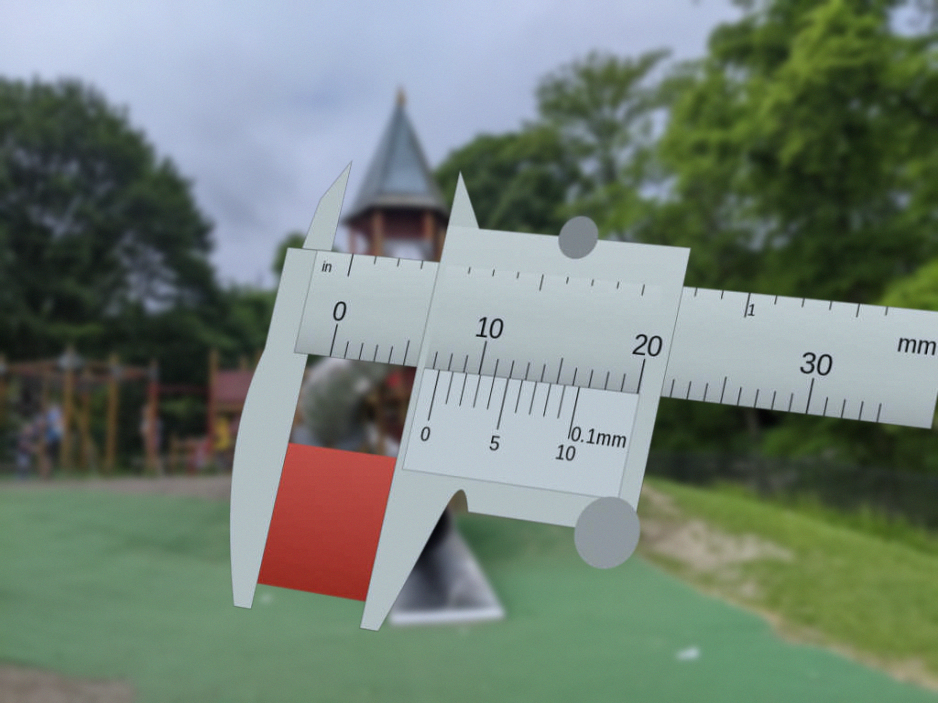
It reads 7.4; mm
